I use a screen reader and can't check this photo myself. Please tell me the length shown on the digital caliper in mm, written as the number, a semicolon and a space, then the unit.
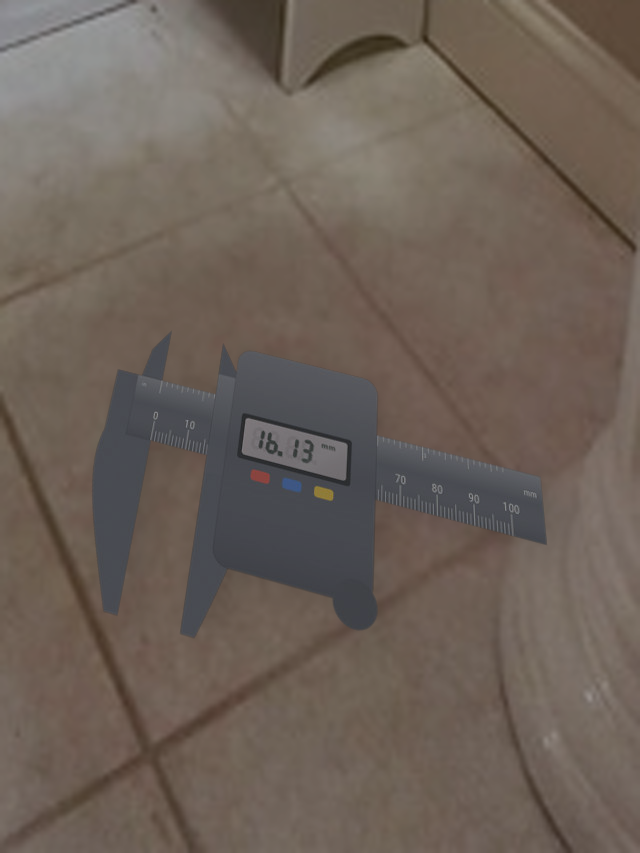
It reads 16.13; mm
